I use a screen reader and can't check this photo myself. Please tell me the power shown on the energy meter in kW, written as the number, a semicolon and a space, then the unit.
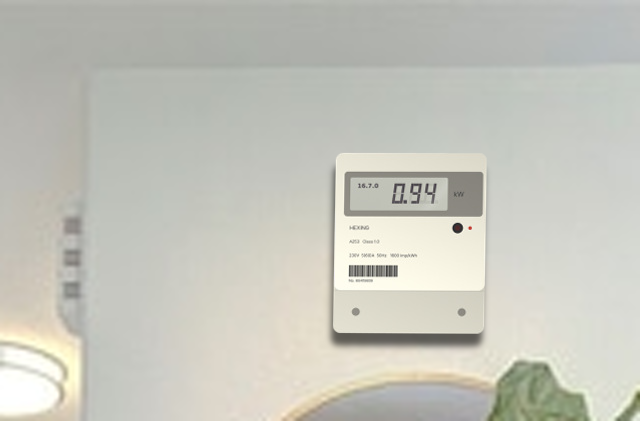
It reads 0.94; kW
